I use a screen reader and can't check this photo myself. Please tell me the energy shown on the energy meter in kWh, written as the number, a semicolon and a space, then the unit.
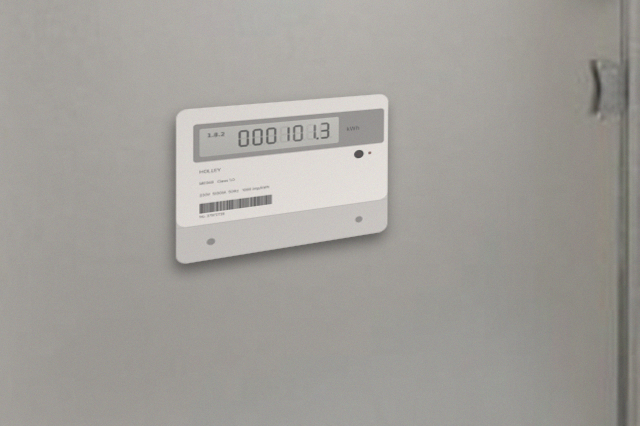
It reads 101.3; kWh
